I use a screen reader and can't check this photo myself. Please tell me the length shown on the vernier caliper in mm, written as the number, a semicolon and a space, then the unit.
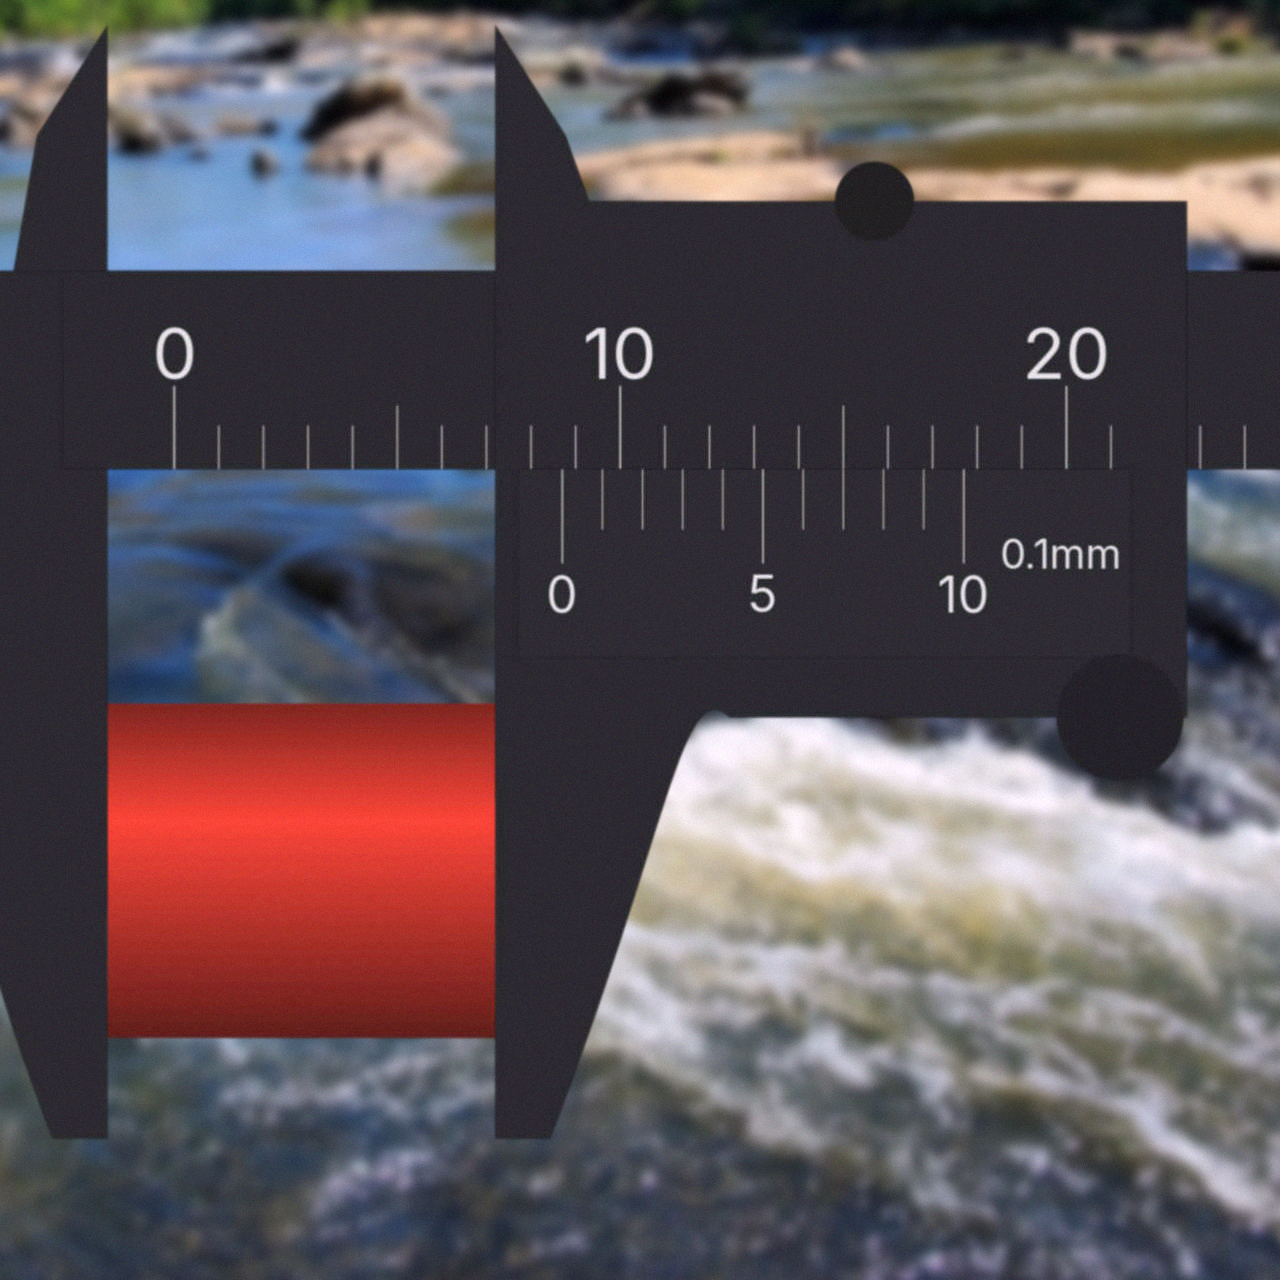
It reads 8.7; mm
